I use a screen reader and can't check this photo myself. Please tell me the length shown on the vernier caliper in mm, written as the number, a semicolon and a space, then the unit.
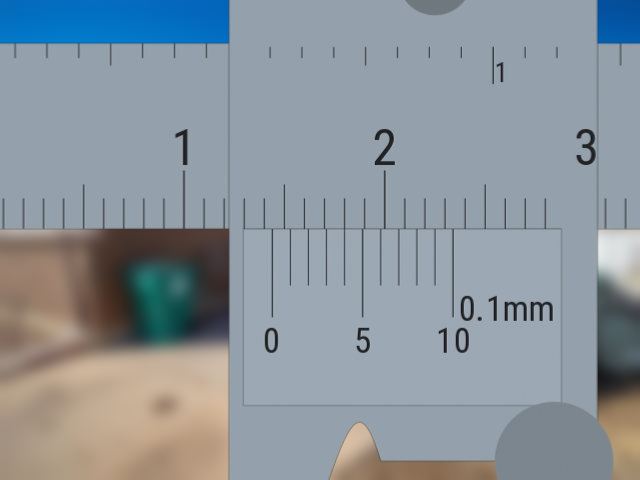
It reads 14.4; mm
